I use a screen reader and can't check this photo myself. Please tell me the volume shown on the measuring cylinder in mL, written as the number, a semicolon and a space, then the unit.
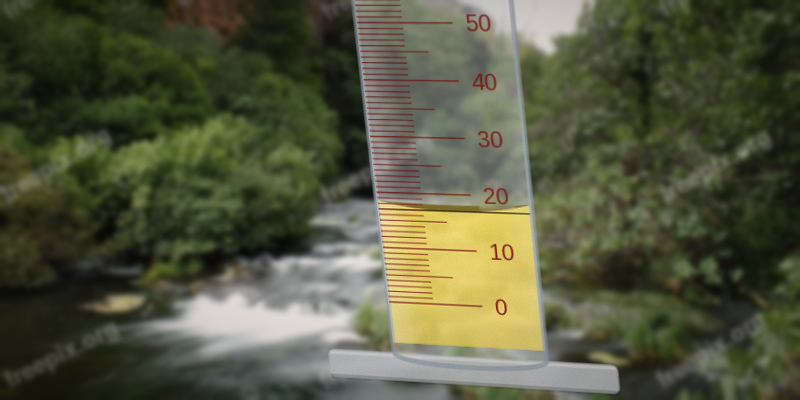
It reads 17; mL
